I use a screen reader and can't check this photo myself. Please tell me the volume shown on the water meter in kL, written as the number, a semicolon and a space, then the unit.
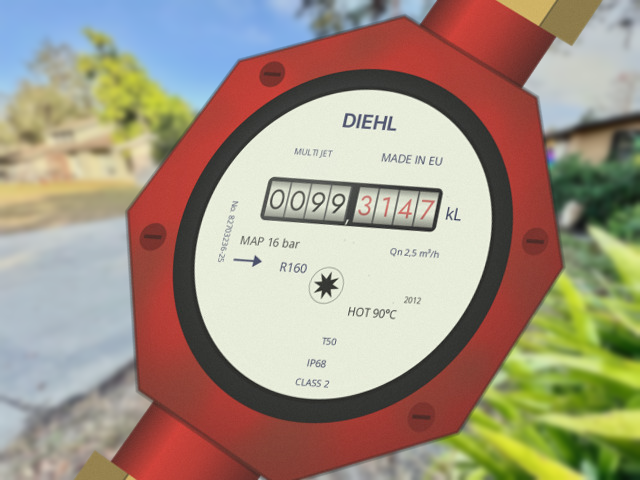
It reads 99.3147; kL
